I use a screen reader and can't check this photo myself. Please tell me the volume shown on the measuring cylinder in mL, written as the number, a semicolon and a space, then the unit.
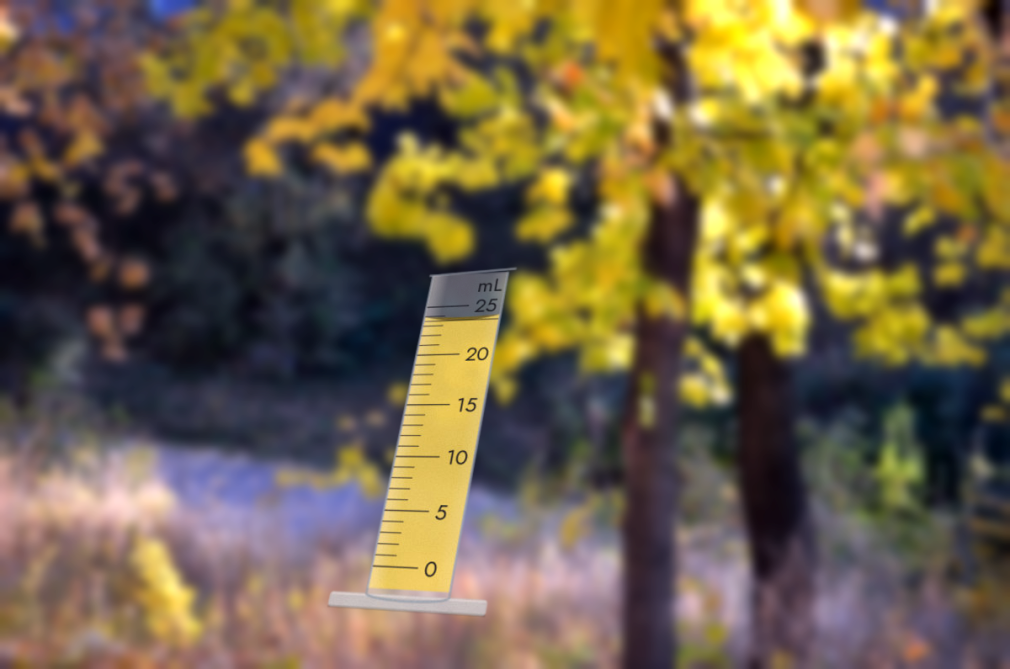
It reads 23.5; mL
